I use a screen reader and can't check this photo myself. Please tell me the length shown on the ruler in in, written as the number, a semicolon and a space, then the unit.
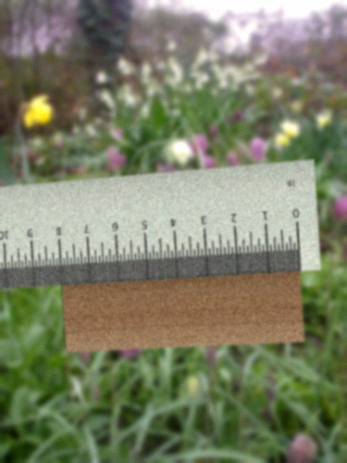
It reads 8; in
